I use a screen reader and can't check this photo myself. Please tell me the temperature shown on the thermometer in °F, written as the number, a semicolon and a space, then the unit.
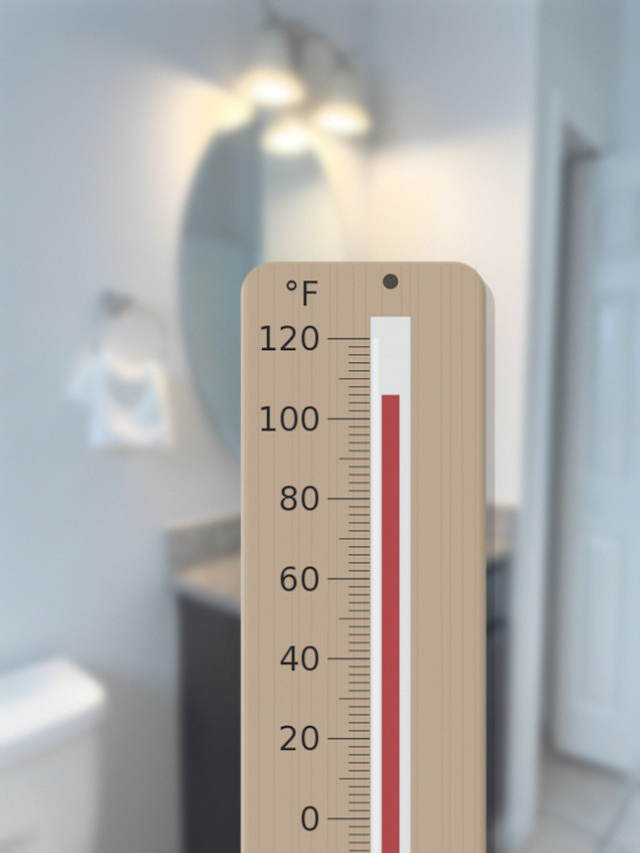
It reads 106; °F
